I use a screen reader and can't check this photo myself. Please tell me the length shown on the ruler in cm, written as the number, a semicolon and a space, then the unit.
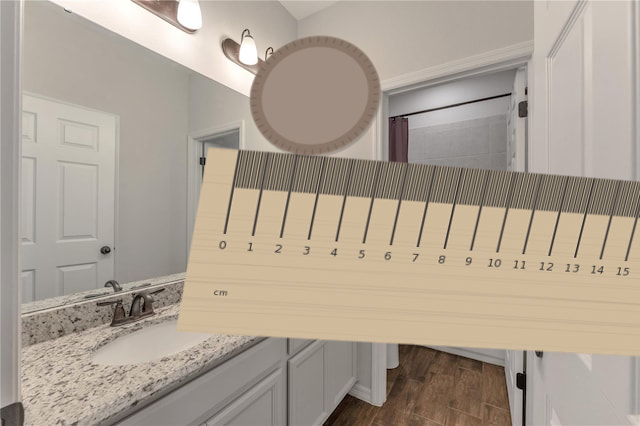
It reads 4.5; cm
